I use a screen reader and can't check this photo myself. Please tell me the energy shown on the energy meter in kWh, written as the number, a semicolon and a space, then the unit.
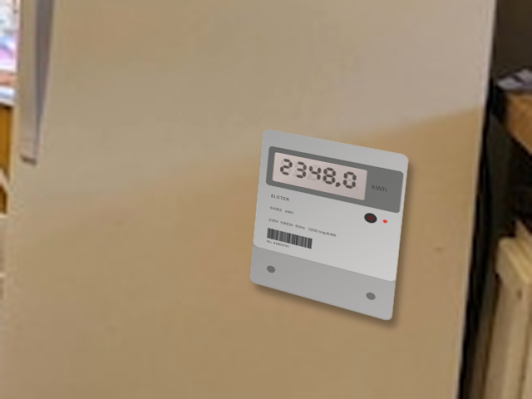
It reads 2348.0; kWh
